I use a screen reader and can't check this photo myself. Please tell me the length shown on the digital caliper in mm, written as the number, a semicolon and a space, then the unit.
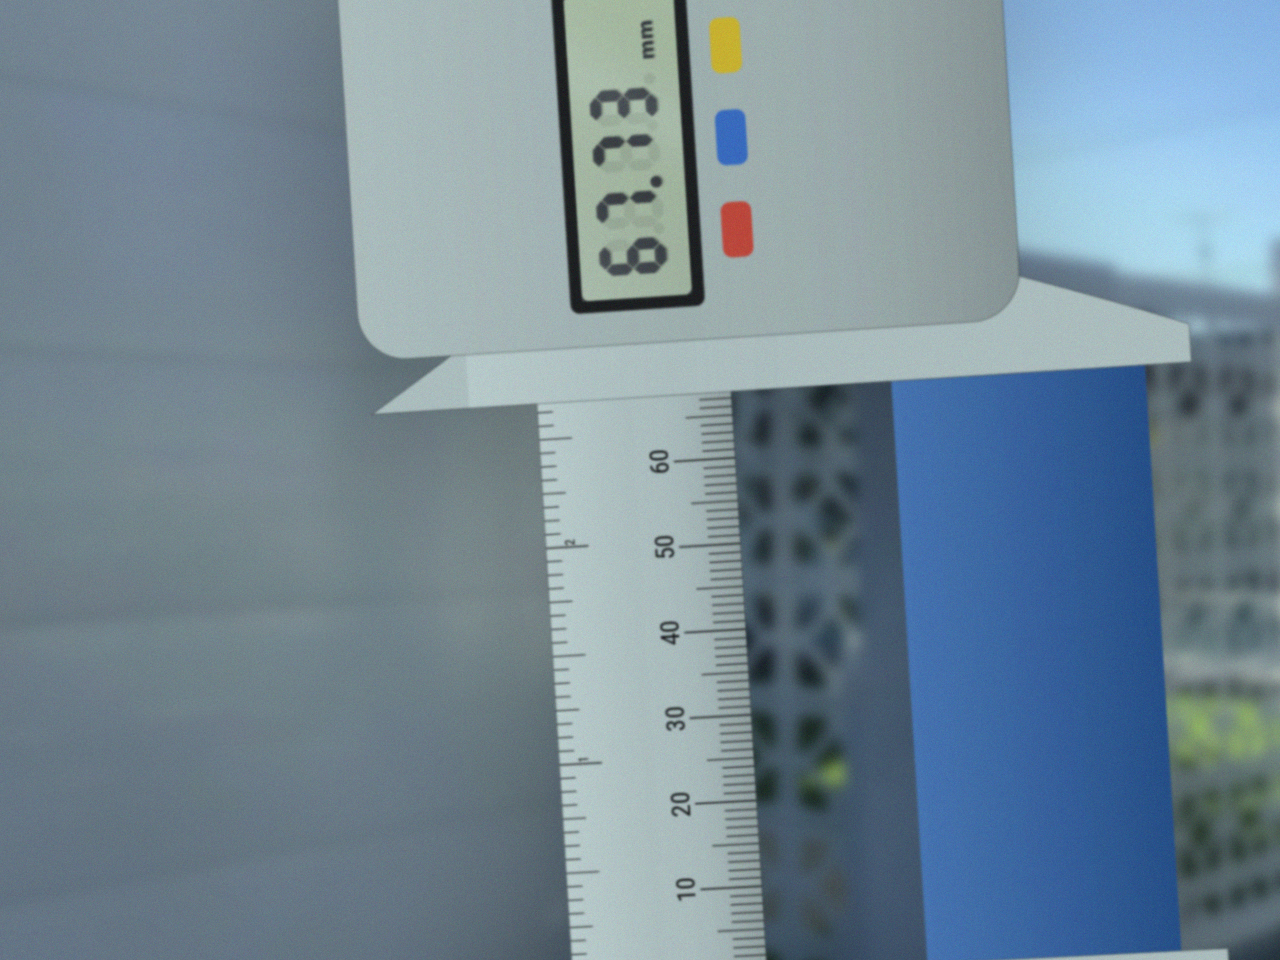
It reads 67.73; mm
